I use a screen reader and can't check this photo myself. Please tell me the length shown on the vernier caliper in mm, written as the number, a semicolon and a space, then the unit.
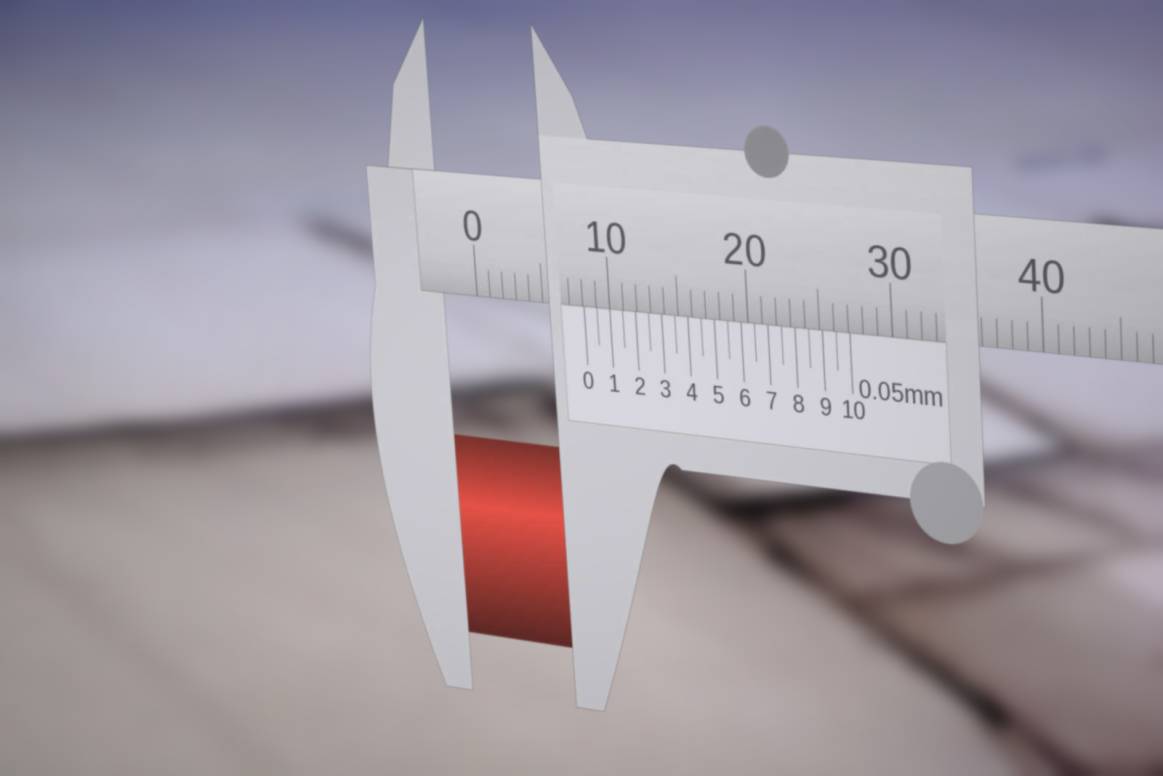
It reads 8.1; mm
